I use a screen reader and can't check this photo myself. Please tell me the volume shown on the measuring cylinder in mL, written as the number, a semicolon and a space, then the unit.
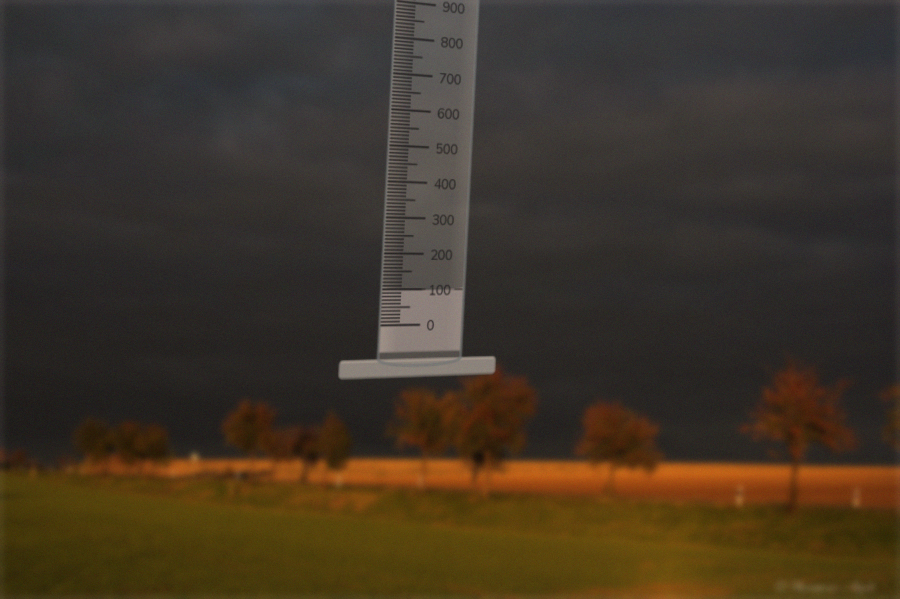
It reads 100; mL
